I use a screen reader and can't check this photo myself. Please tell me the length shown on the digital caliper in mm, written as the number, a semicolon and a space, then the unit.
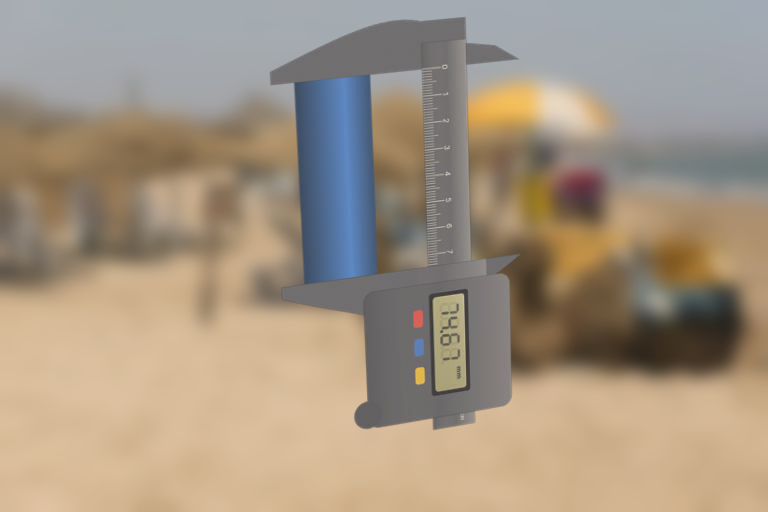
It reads 74.67; mm
